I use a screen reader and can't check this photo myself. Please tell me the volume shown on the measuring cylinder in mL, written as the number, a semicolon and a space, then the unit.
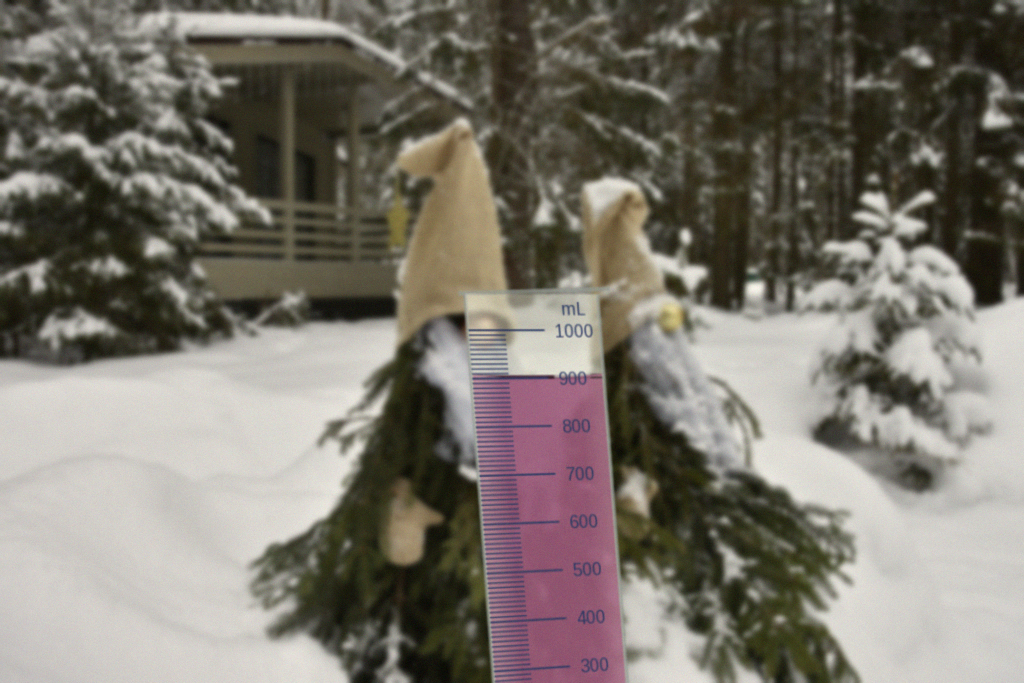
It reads 900; mL
